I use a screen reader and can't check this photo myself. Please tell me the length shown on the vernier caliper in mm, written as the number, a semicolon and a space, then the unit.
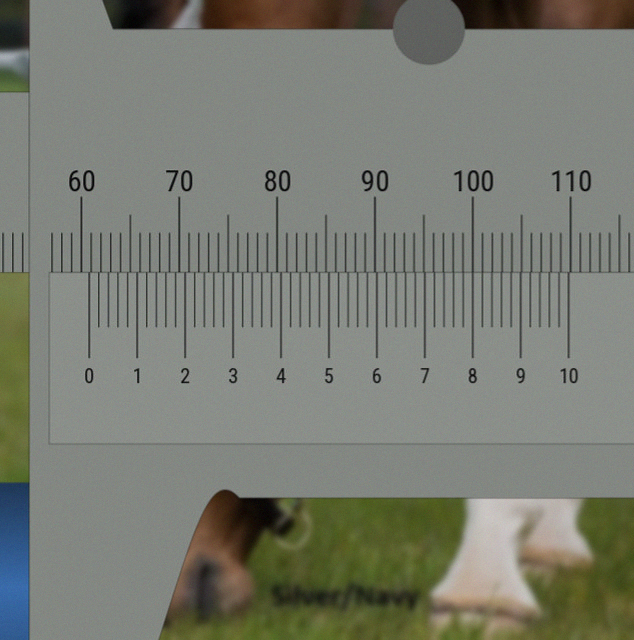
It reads 60.8; mm
